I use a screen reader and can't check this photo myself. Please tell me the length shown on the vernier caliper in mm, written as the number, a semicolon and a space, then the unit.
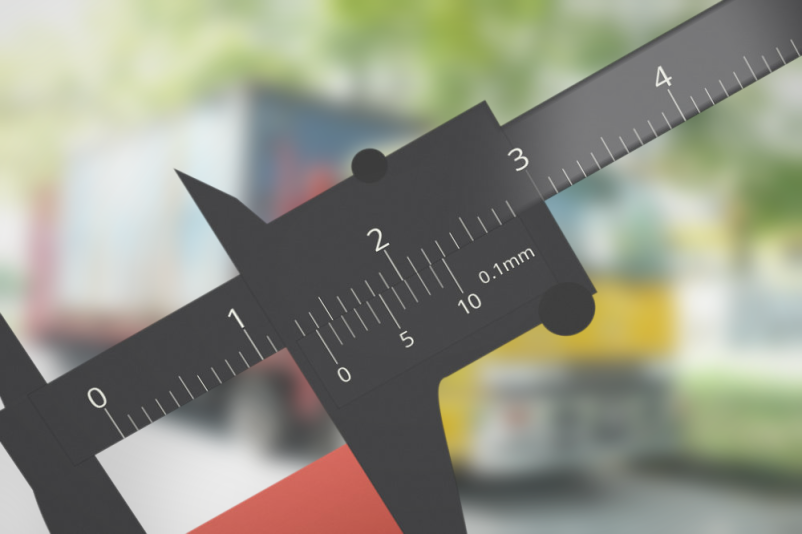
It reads 13.8; mm
